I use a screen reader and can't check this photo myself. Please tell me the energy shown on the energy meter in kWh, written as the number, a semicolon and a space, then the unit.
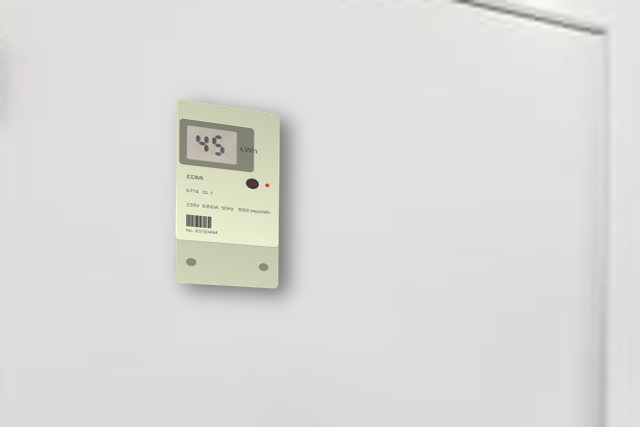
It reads 45; kWh
